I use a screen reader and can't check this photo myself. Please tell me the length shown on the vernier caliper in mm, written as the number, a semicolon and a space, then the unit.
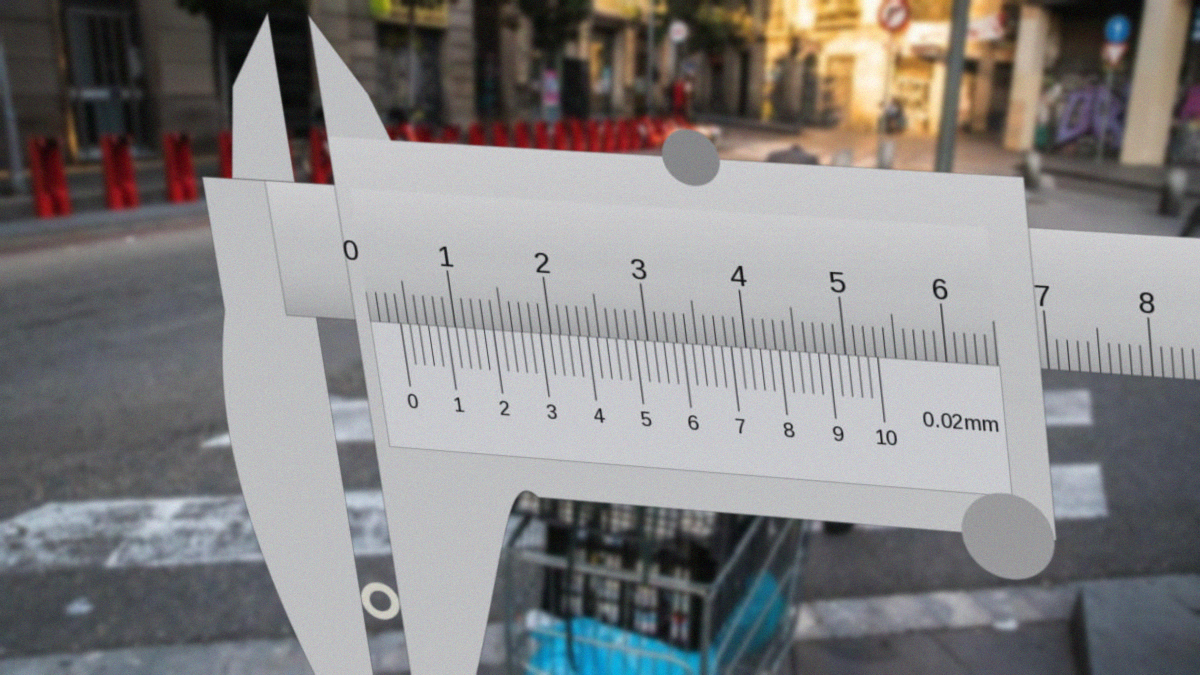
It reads 4.2; mm
